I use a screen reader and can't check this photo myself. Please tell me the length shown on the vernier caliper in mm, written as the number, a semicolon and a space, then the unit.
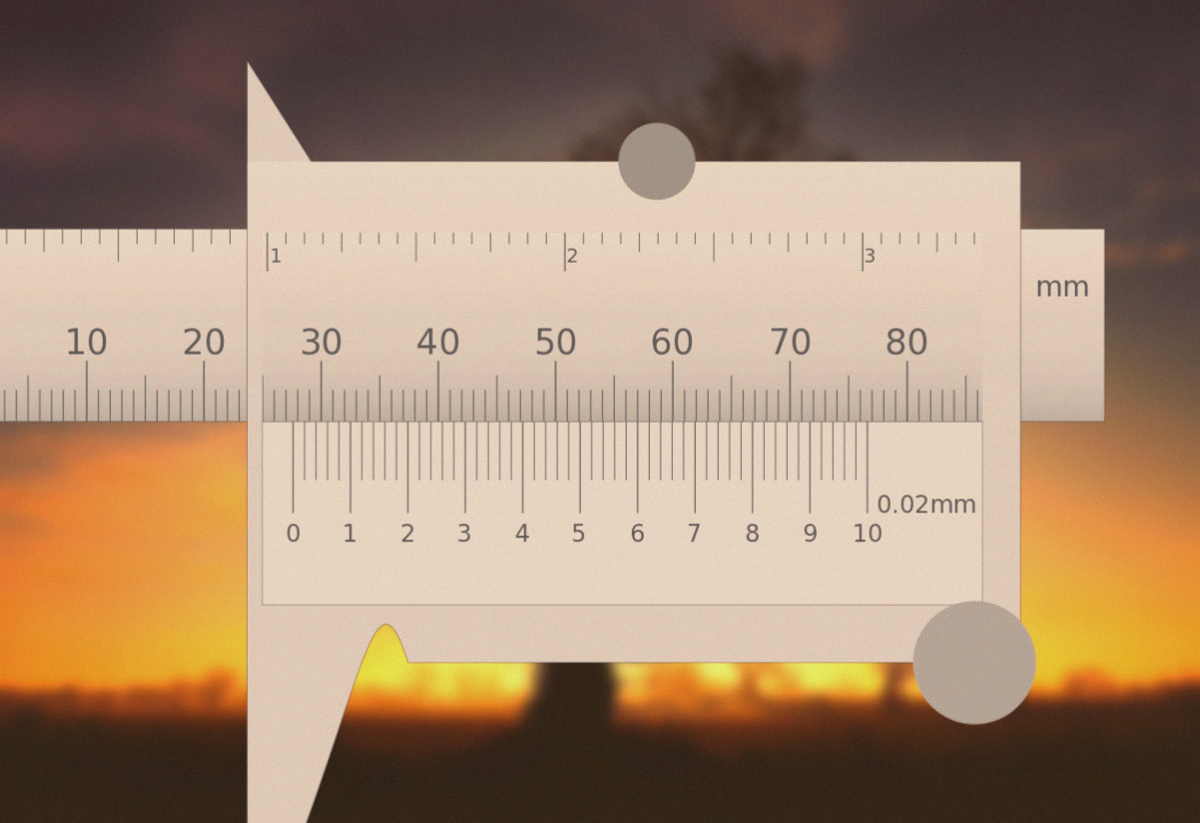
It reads 27.6; mm
